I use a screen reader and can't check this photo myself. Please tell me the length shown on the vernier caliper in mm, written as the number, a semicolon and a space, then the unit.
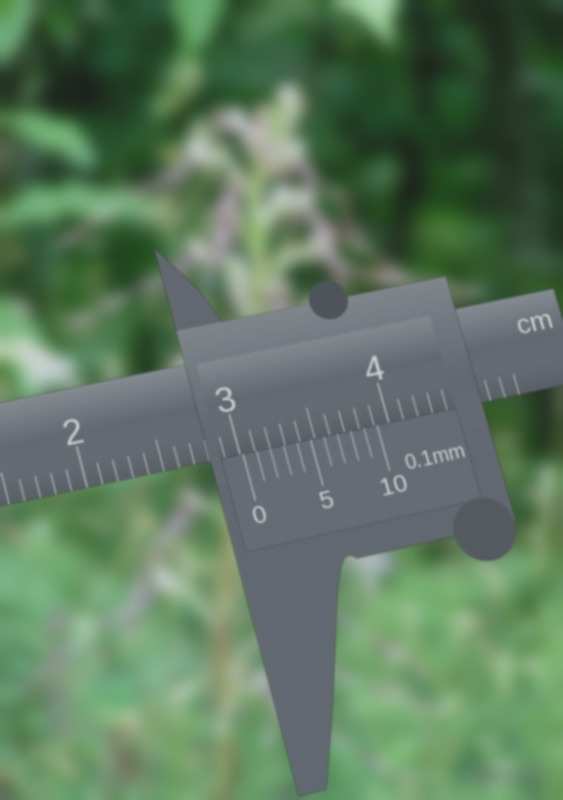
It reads 30.2; mm
